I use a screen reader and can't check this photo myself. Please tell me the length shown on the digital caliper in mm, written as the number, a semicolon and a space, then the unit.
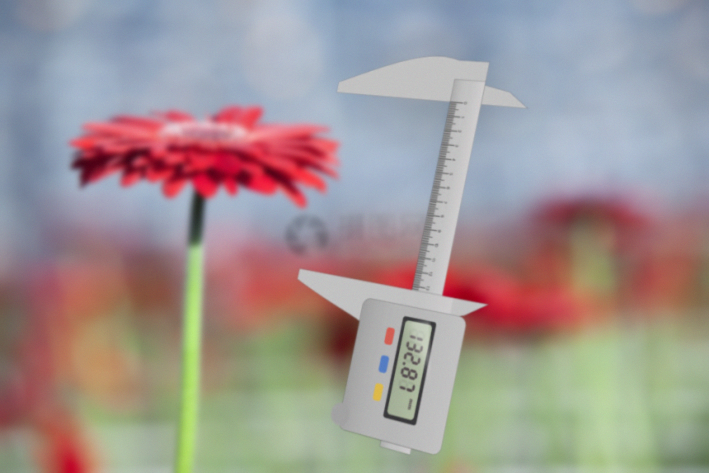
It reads 132.87; mm
